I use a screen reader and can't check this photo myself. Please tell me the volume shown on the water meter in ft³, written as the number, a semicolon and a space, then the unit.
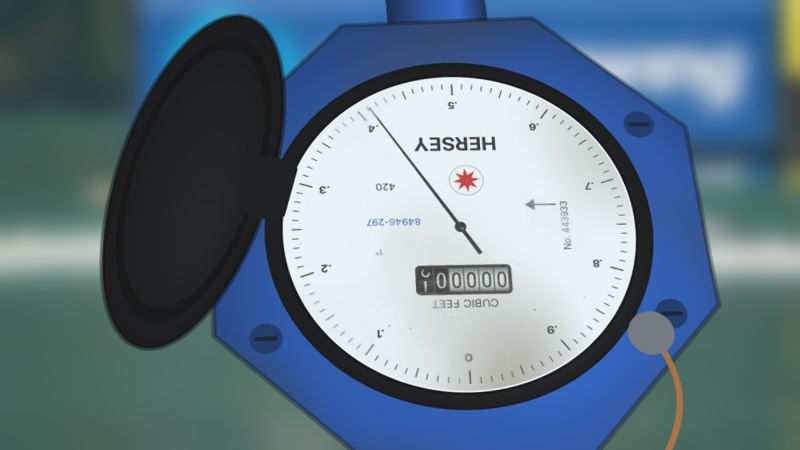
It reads 1.41; ft³
